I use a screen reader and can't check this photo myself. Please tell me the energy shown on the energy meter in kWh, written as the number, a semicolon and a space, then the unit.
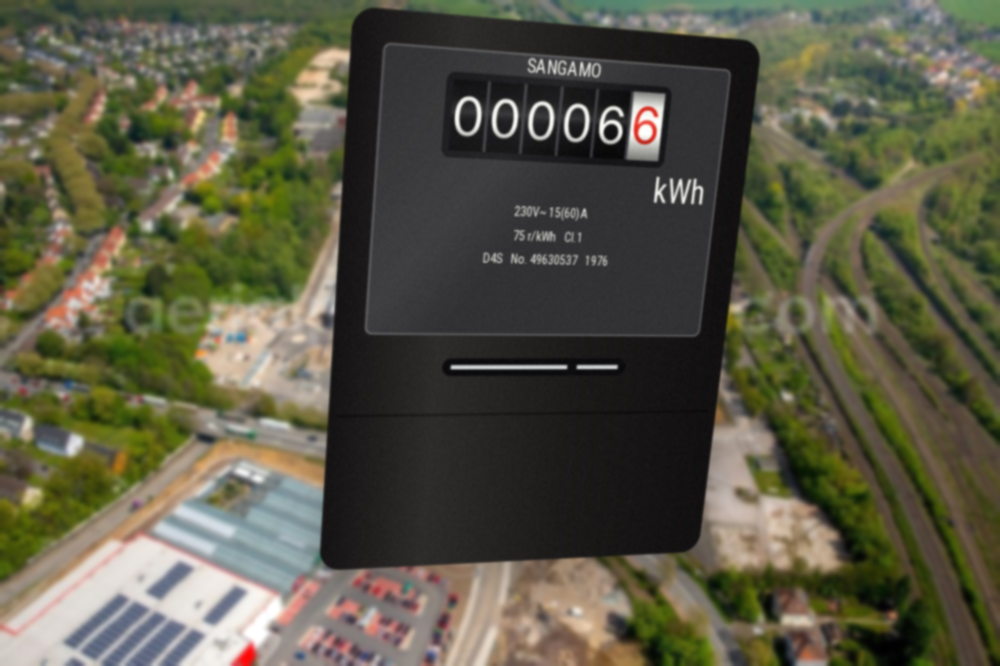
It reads 6.6; kWh
